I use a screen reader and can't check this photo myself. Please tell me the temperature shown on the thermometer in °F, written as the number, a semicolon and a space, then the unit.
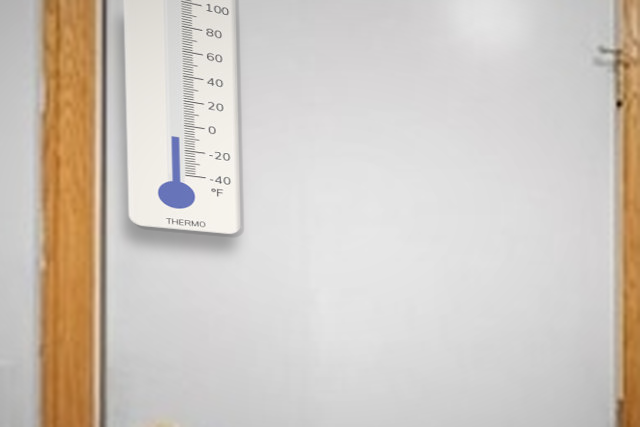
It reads -10; °F
